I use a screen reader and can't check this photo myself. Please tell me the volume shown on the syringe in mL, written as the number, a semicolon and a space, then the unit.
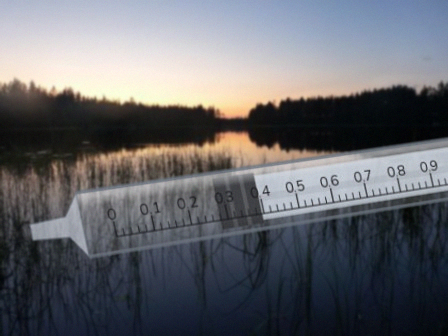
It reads 0.28; mL
